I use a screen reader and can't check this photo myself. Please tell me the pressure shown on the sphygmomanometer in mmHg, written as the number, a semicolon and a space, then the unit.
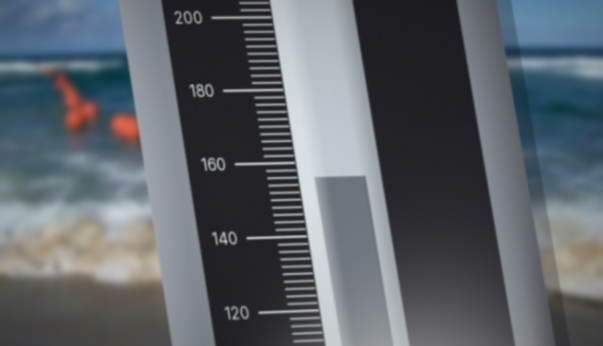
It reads 156; mmHg
